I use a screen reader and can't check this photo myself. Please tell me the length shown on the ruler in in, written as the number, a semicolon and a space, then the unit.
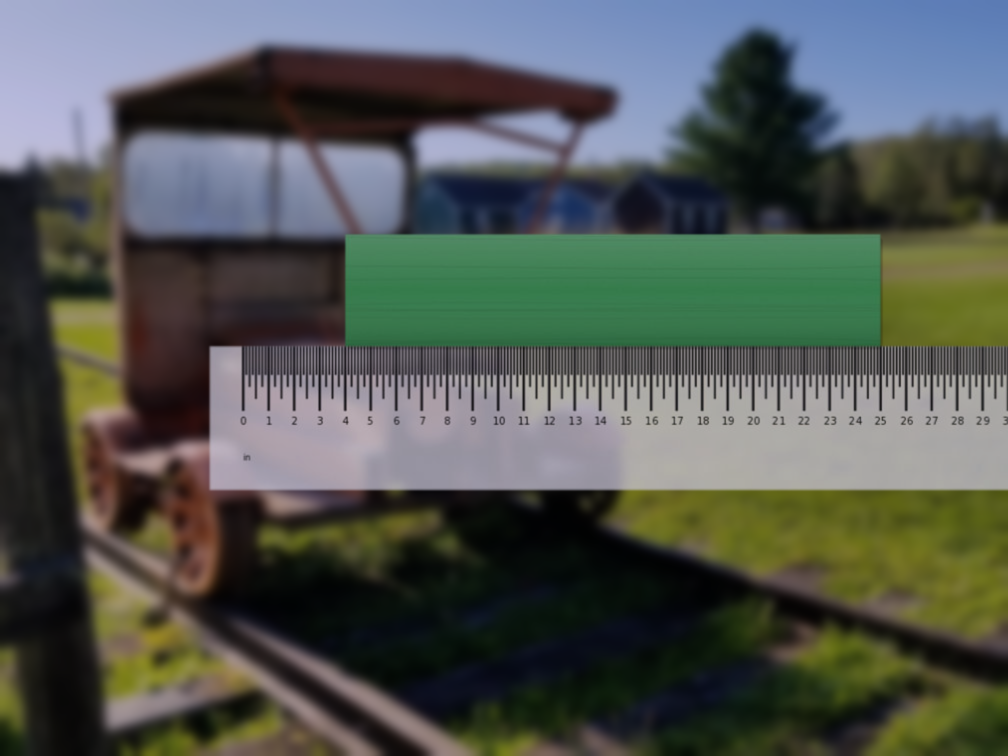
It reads 21; in
